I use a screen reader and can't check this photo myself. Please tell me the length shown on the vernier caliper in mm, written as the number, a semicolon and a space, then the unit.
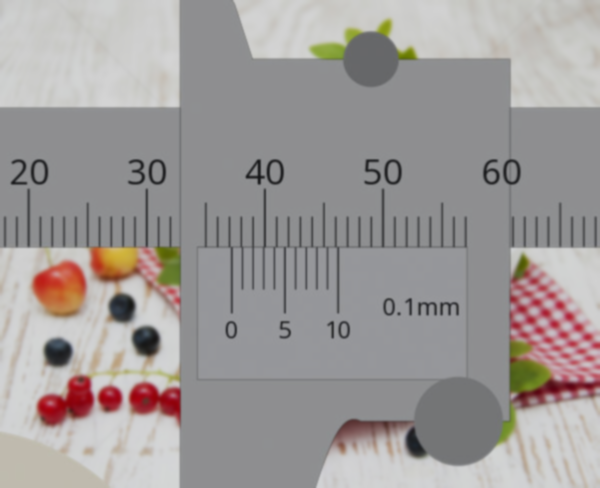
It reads 37.2; mm
